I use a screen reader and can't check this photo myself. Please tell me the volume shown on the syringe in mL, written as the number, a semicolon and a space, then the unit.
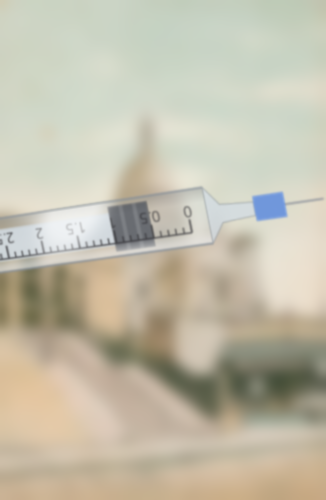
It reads 0.5; mL
